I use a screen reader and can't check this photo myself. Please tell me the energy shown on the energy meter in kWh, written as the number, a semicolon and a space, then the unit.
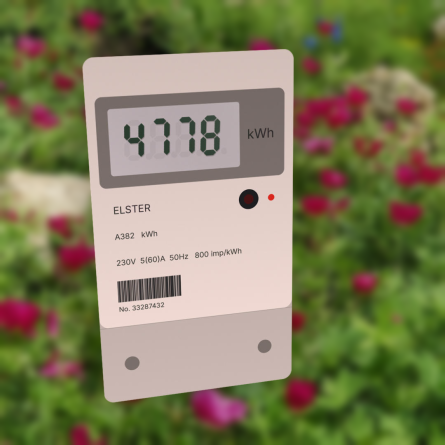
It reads 4778; kWh
